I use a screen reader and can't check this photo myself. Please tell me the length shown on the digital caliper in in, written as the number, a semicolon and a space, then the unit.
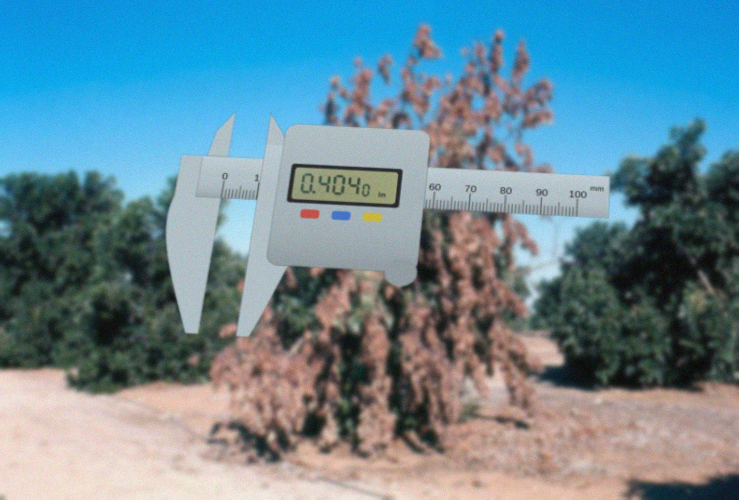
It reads 0.4040; in
